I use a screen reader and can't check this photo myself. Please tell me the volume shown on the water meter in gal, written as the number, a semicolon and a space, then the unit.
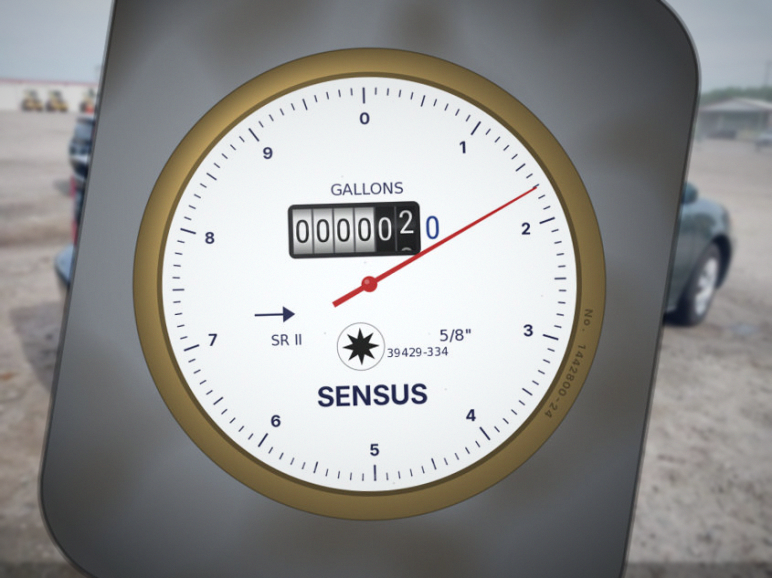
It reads 21.7; gal
